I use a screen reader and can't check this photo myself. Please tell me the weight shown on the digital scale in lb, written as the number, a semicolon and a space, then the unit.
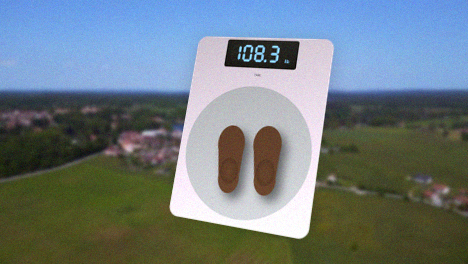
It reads 108.3; lb
